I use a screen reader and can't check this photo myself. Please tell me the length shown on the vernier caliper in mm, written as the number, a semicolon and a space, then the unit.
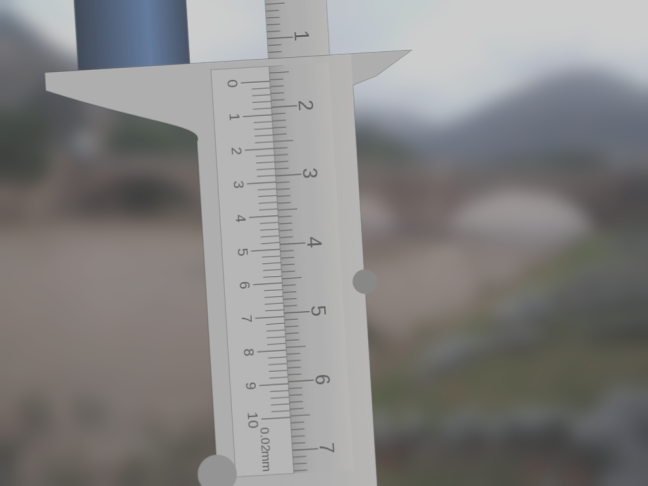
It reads 16.2; mm
